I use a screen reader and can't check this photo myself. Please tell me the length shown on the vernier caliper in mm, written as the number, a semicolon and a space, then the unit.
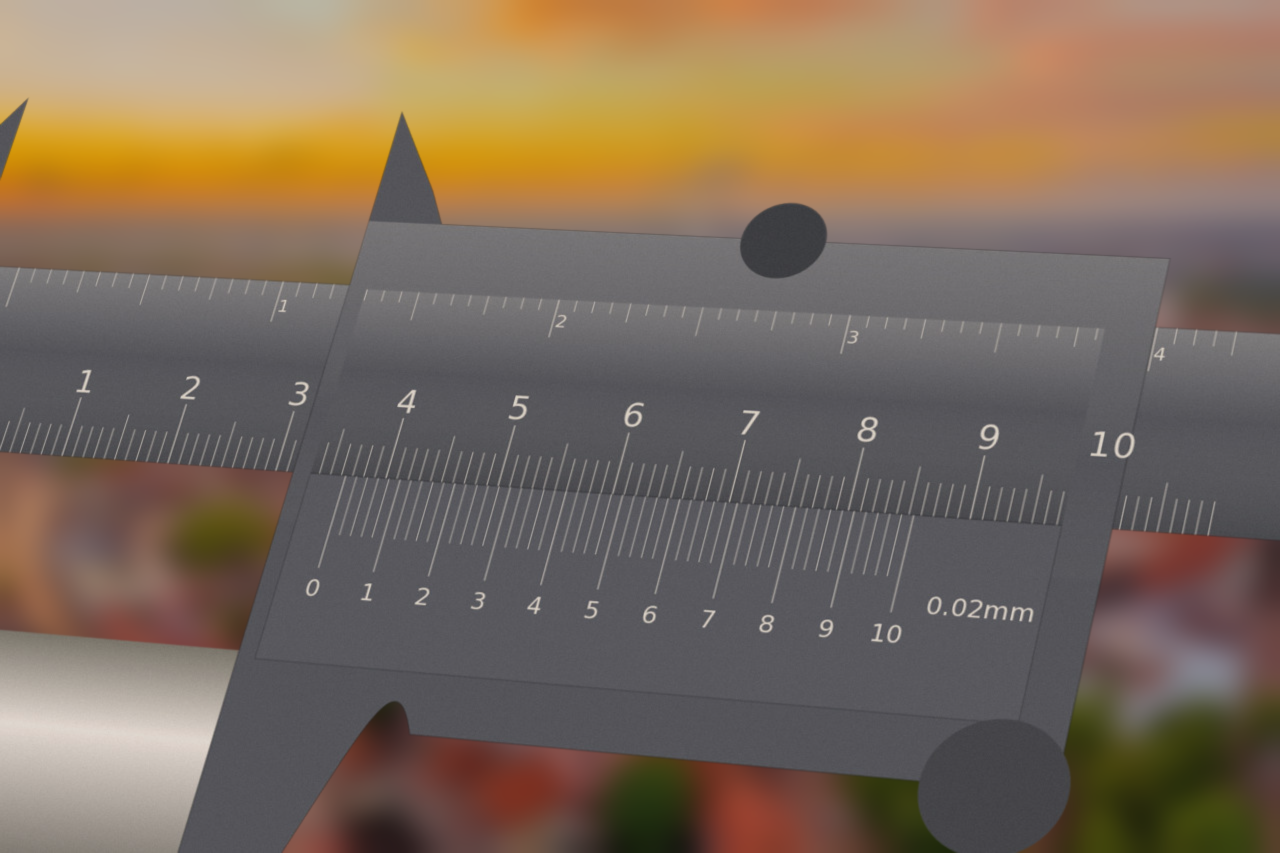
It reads 36.4; mm
